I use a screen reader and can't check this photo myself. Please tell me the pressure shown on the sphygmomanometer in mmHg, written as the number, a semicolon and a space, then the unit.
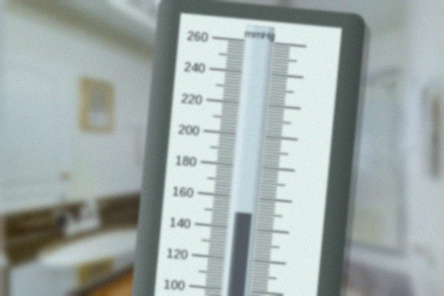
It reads 150; mmHg
